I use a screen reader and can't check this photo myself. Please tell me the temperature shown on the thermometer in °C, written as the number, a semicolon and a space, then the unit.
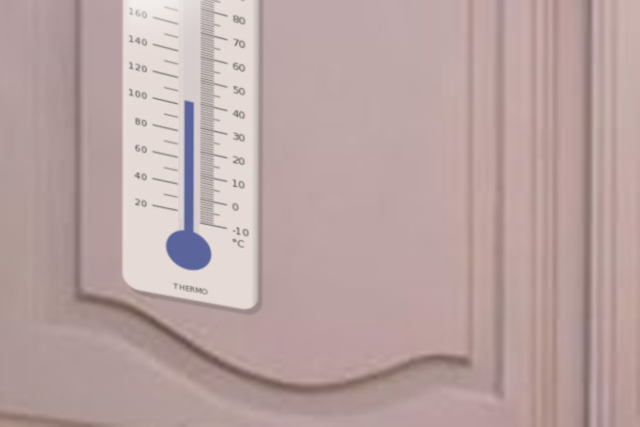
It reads 40; °C
